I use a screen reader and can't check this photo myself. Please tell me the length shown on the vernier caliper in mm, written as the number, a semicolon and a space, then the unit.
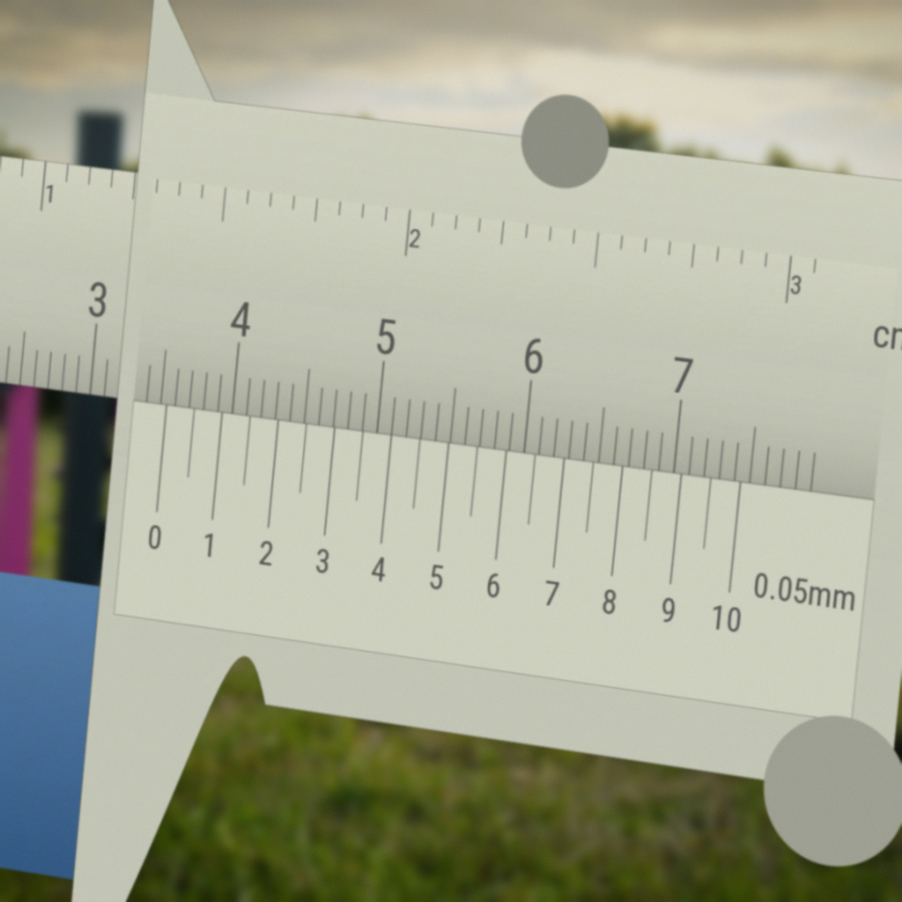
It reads 35.4; mm
